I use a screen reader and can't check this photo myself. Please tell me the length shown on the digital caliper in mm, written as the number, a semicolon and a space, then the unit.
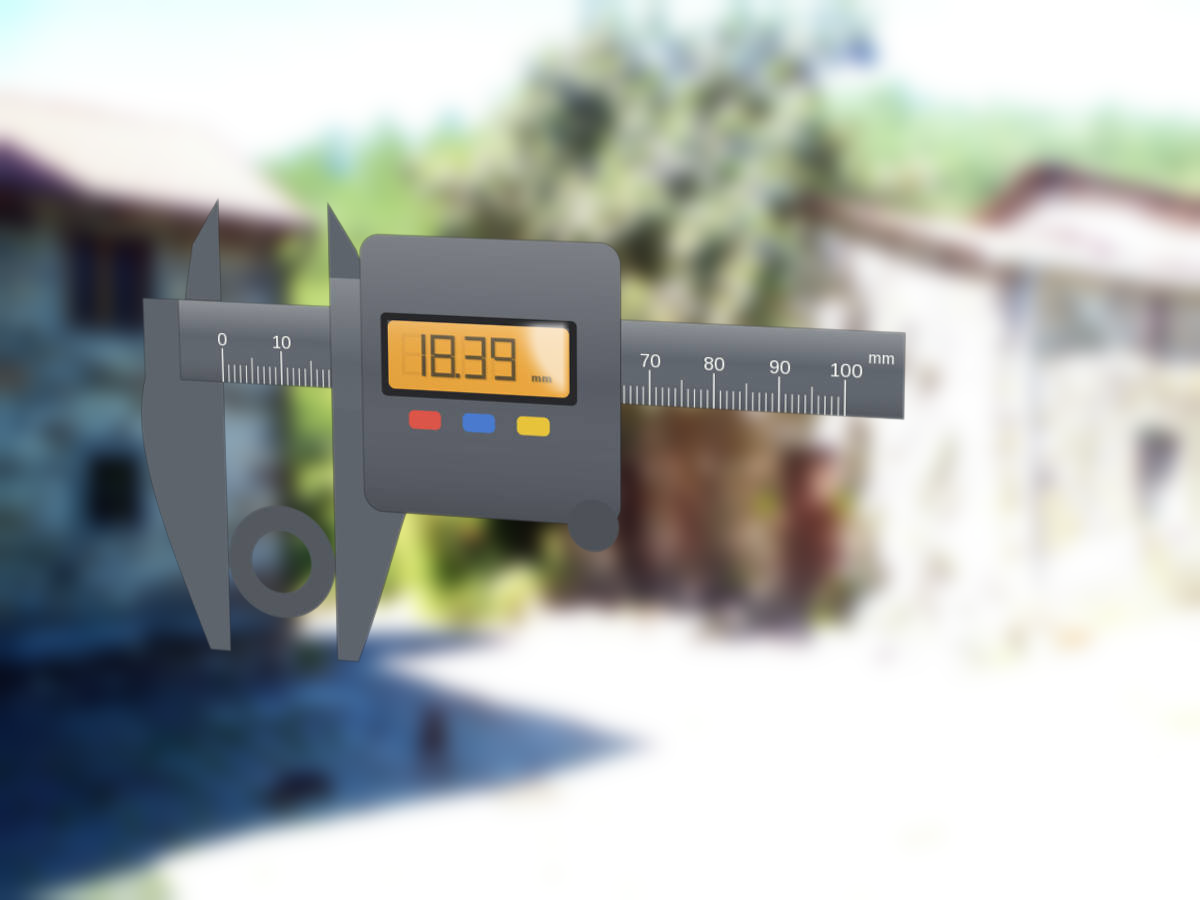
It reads 18.39; mm
